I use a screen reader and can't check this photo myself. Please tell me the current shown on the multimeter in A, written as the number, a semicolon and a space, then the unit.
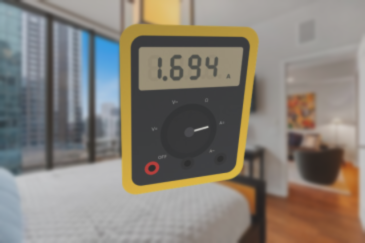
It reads 1.694; A
